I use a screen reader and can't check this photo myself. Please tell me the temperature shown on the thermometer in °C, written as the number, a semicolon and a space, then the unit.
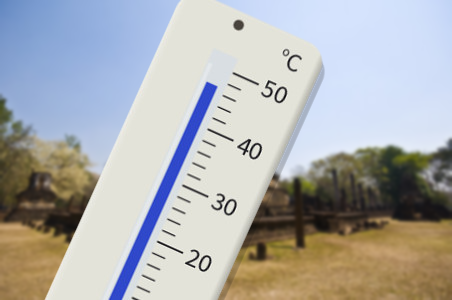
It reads 47; °C
